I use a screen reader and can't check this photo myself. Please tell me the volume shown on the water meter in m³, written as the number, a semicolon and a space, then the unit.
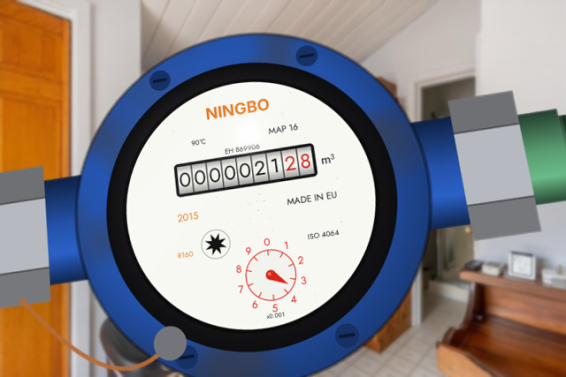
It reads 21.283; m³
